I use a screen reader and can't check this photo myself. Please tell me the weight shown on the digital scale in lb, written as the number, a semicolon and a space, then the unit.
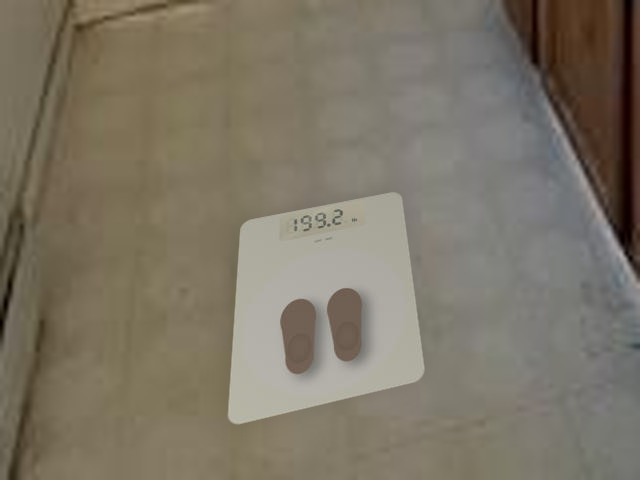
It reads 199.2; lb
